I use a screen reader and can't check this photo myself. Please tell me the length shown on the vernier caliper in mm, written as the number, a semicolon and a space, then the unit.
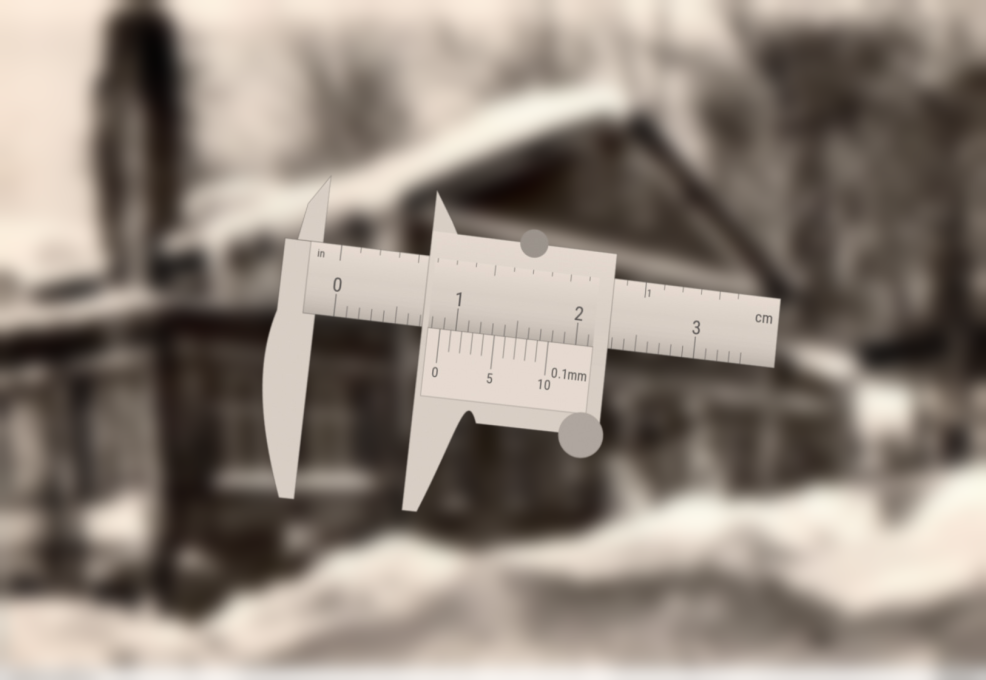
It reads 8.7; mm
